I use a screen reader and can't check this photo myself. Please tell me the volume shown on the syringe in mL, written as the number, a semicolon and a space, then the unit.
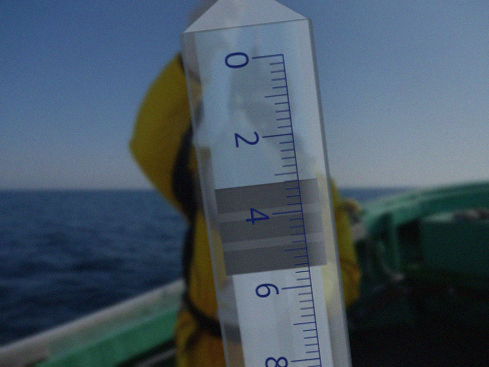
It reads 3.2; mL
